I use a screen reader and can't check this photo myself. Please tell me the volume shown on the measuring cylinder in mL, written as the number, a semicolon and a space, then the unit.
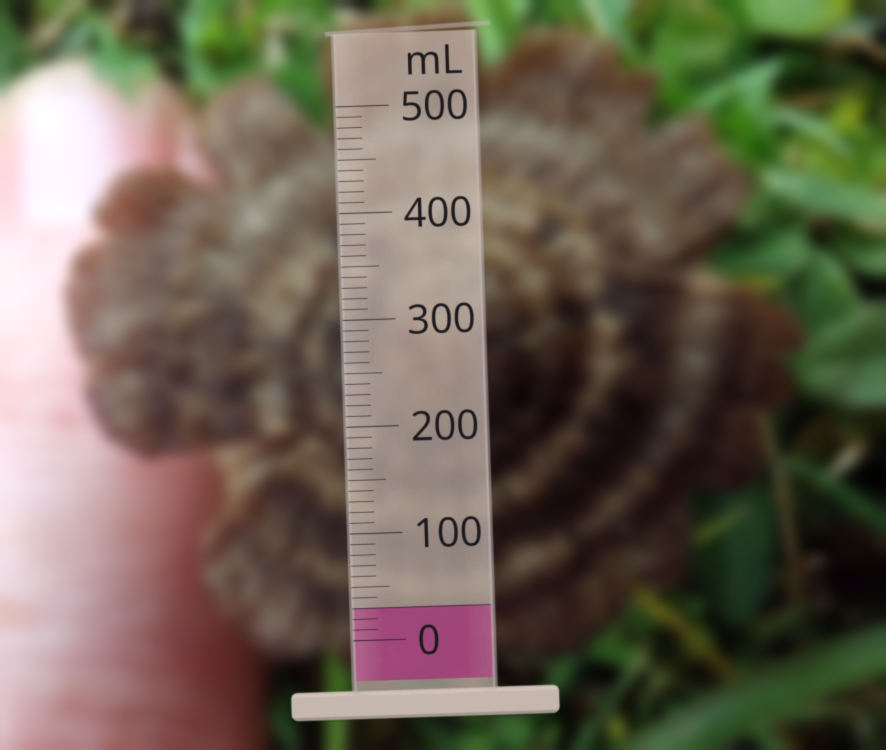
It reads 30; mL
